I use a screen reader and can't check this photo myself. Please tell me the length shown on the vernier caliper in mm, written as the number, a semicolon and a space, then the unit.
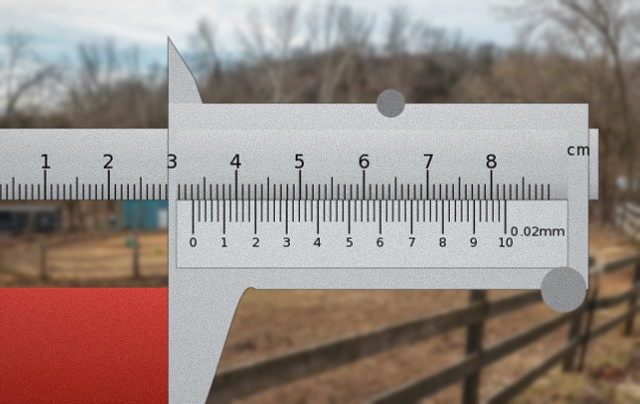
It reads 33.2; mm
